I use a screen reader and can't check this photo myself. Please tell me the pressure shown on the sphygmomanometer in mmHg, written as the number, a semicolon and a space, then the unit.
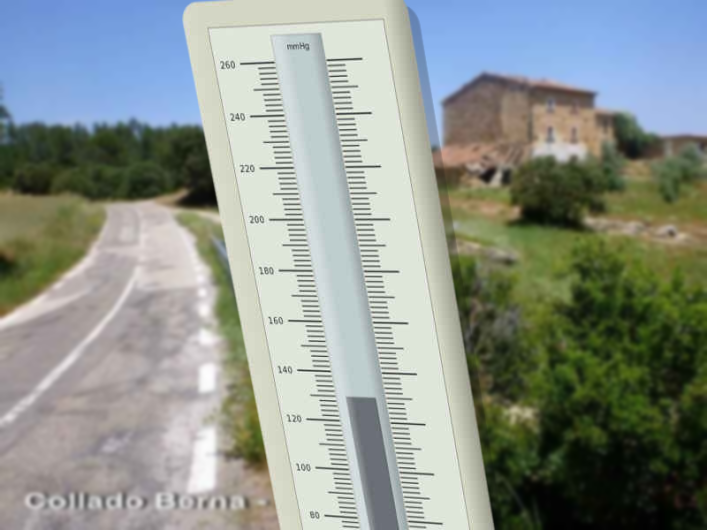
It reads 130; mmHg
